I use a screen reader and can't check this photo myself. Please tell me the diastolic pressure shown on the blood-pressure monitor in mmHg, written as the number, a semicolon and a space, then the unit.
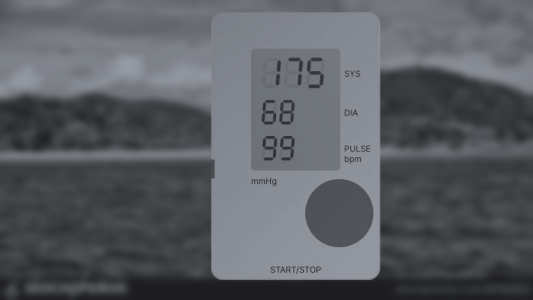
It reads 68; mmHg
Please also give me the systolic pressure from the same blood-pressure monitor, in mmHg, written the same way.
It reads 175; mmHg
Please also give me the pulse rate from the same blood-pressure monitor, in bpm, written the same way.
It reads 99; bpm
